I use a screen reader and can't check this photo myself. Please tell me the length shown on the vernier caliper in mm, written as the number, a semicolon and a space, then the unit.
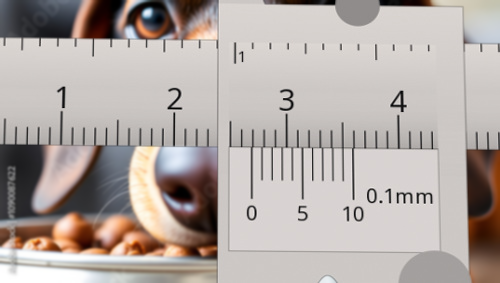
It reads 26.9; mm
